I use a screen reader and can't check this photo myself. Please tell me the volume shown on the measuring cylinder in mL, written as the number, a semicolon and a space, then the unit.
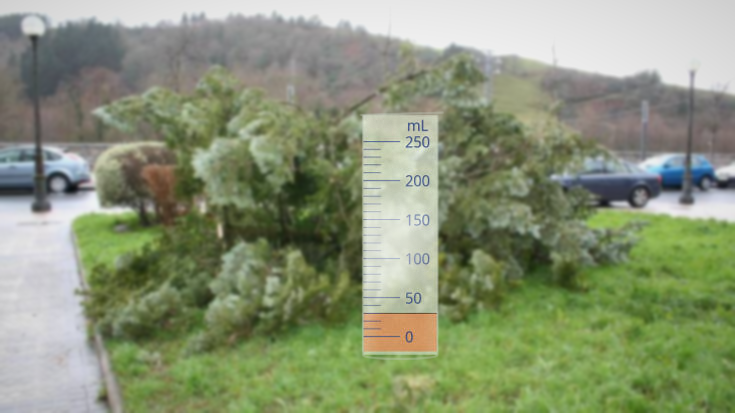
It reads 30; mL
